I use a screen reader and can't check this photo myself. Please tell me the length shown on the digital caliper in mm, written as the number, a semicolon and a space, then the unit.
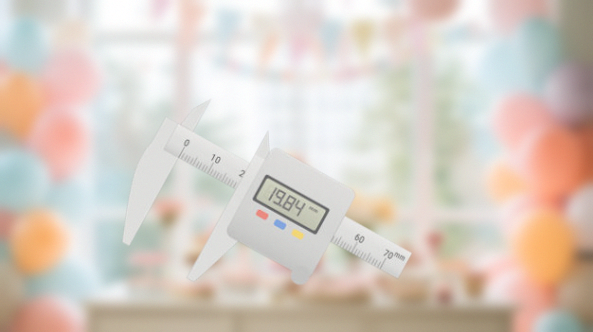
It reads 19.84; mm
